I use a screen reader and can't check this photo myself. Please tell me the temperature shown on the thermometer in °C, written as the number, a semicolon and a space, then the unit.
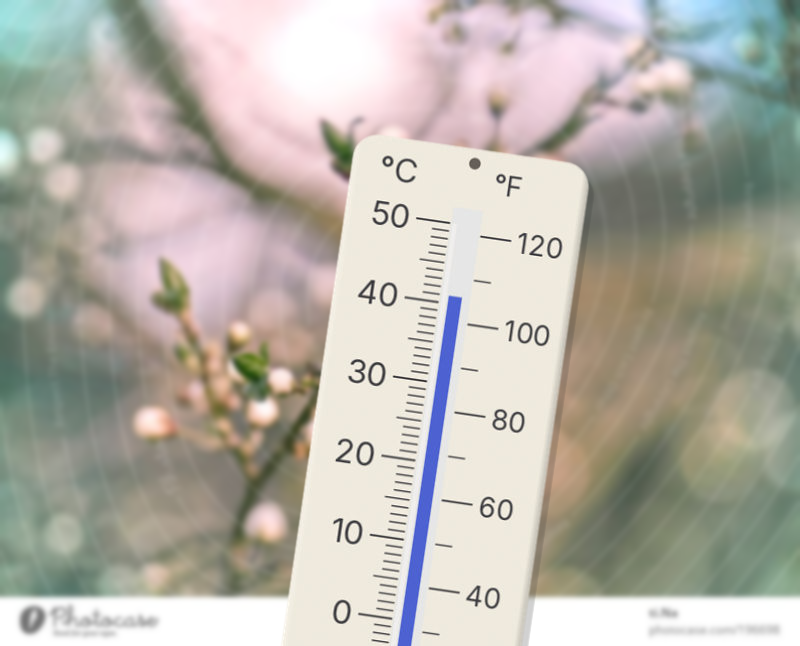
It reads 41; °C
